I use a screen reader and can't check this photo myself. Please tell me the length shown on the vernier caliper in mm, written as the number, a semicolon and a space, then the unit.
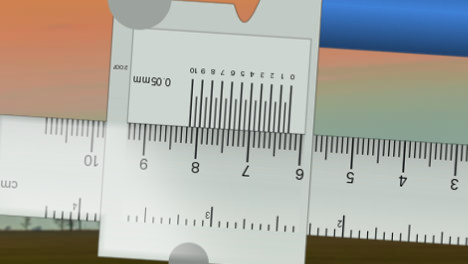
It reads 62.5; mm
